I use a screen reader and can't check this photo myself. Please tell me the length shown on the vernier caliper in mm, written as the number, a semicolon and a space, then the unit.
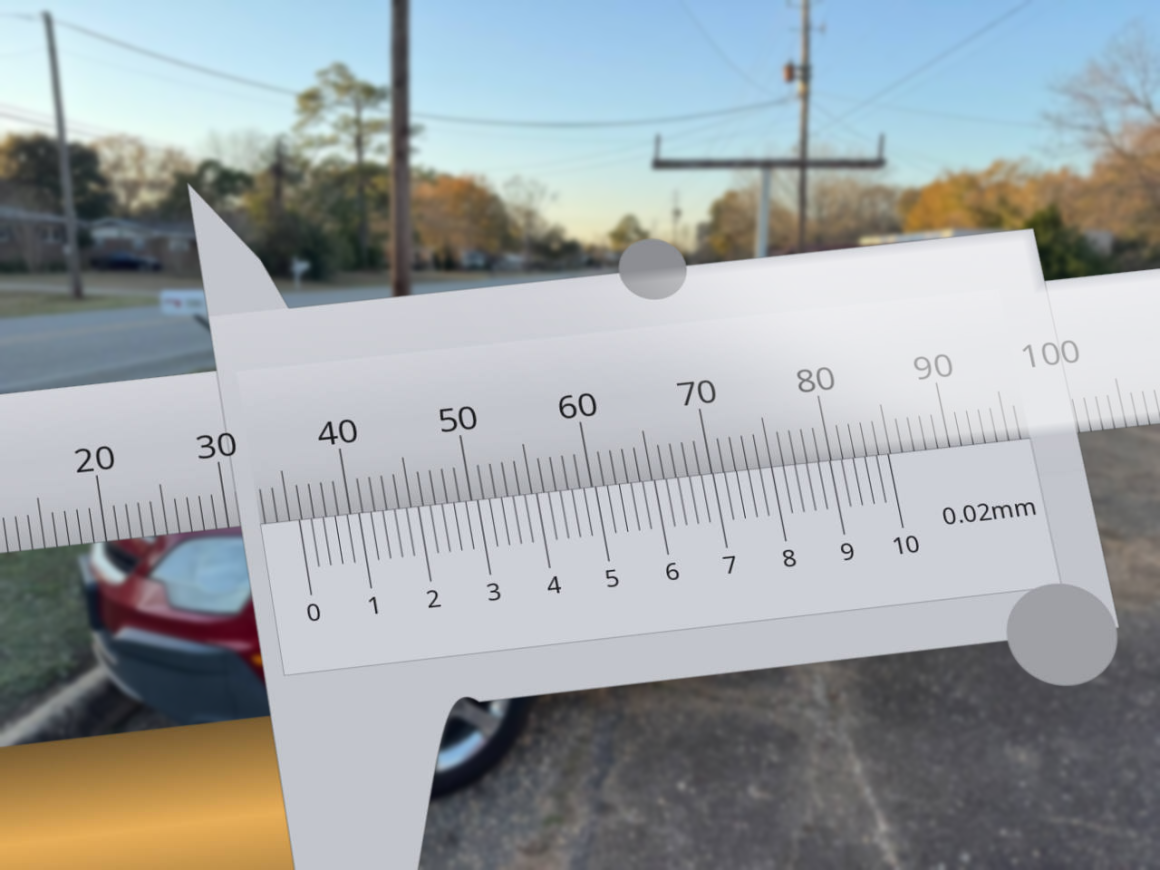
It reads 35.8; mm
